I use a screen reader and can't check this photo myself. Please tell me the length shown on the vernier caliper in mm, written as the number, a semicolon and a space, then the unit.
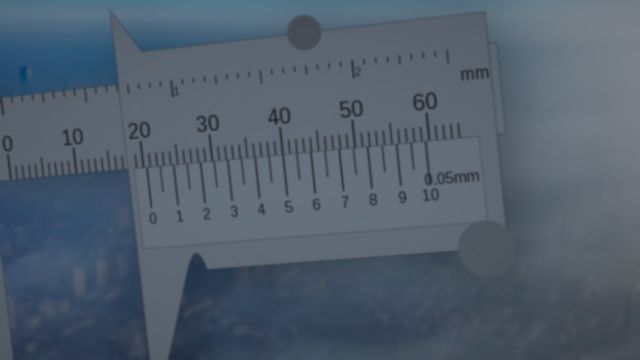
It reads 20.5; mm
